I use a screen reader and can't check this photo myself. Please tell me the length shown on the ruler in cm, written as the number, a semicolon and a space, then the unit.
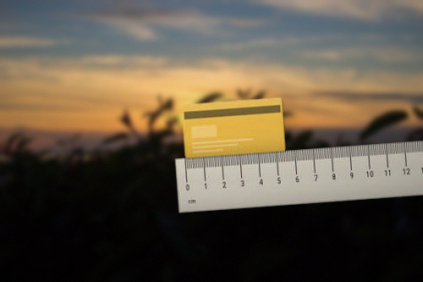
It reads 5.5; cm
